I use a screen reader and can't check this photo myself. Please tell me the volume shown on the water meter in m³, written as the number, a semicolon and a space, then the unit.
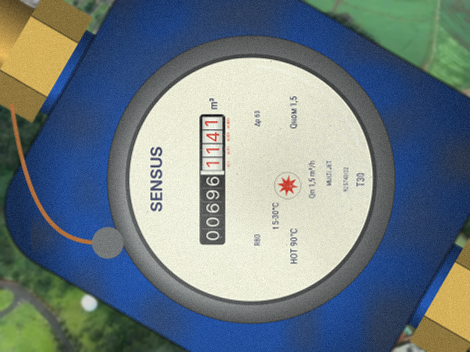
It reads 696.1141; m³
